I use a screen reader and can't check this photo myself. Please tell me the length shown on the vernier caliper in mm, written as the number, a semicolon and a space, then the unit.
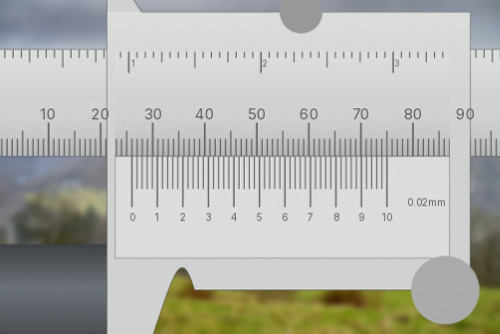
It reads 26.0; mm
